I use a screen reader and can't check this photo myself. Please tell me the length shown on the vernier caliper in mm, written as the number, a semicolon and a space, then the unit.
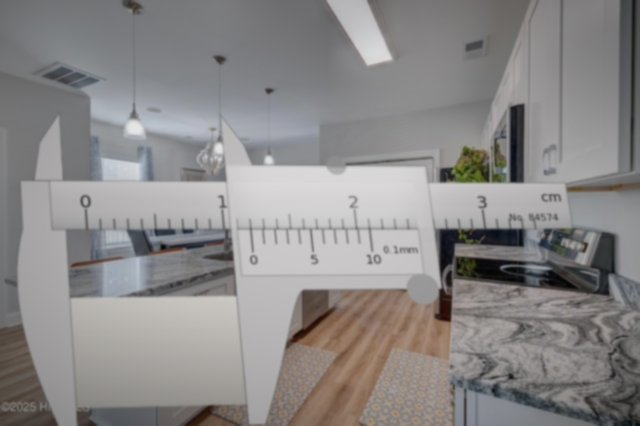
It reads 12.0; mm
